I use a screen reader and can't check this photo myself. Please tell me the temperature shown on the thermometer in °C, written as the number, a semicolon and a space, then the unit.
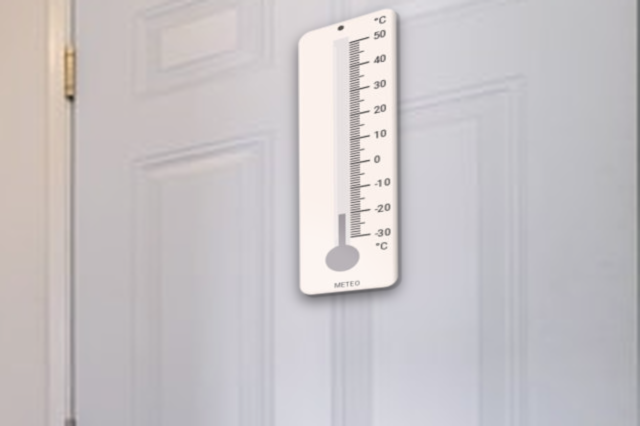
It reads -20; °C
